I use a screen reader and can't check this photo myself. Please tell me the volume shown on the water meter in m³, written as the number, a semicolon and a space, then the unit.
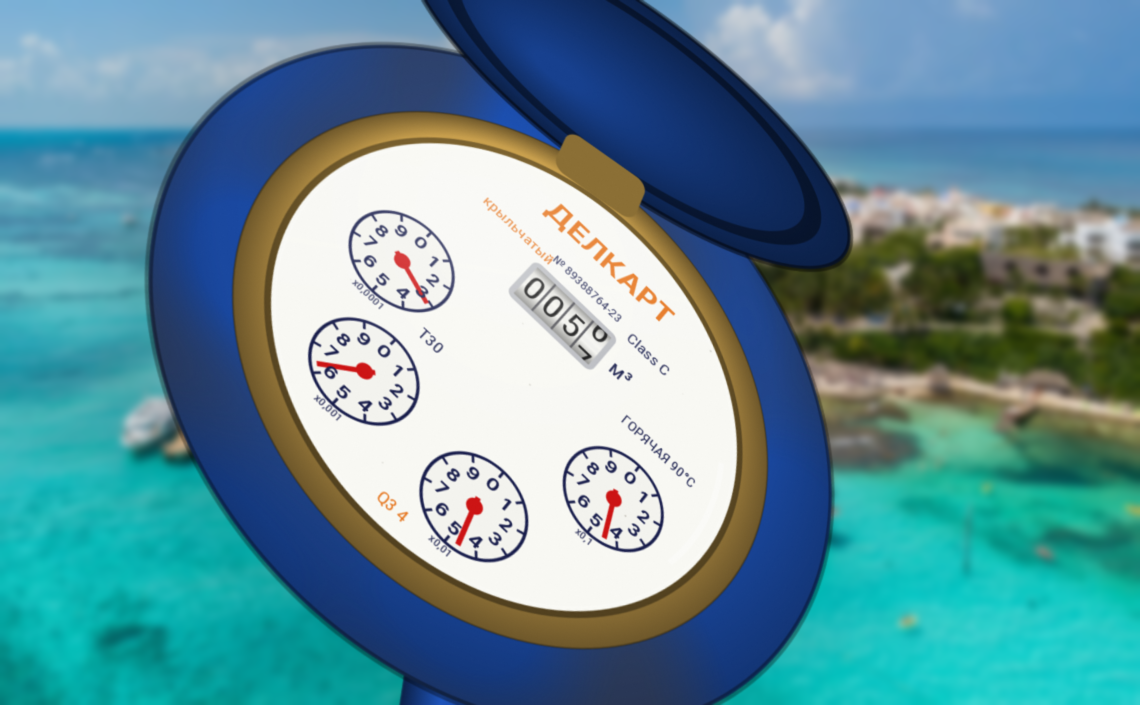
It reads 56.4463; m³
